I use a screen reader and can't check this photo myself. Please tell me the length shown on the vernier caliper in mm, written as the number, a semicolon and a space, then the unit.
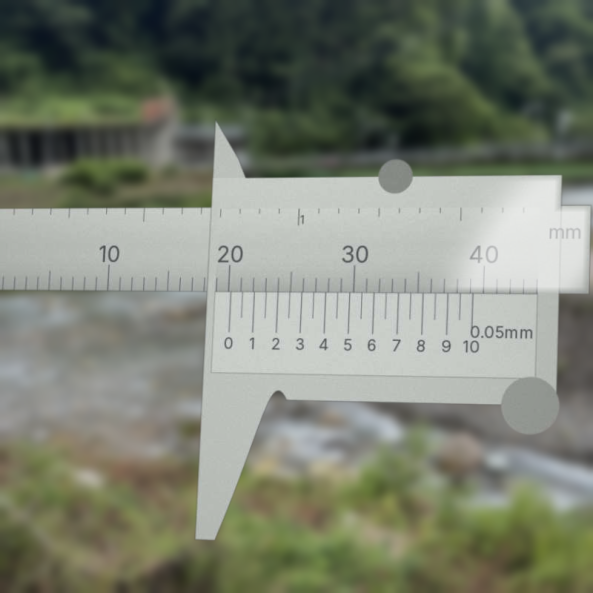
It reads 20.2; mm
